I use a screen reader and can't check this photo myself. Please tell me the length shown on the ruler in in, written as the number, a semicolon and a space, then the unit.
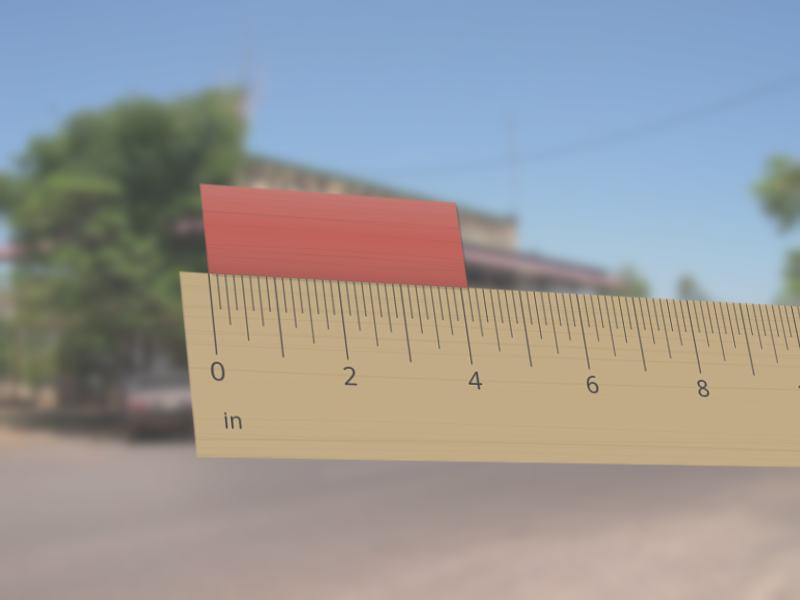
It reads 4.125; in
